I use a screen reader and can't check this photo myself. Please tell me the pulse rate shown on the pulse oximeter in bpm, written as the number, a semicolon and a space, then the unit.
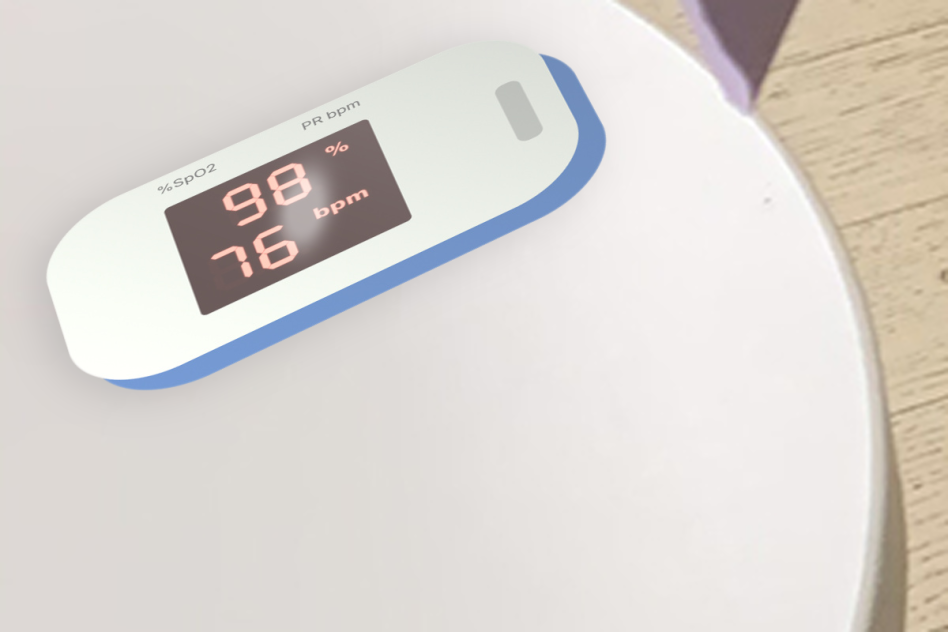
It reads 76; bpm
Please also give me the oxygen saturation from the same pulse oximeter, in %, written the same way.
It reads 98; %
